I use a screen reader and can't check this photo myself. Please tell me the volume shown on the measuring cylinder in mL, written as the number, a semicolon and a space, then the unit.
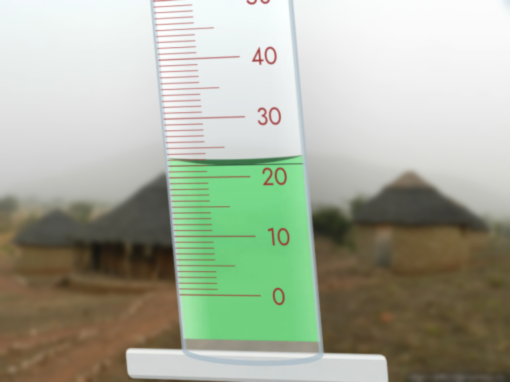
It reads 22; mL
